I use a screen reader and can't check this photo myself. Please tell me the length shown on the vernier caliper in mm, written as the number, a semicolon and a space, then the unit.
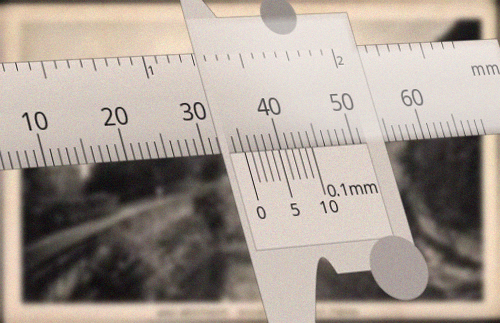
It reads 35.2; mm
